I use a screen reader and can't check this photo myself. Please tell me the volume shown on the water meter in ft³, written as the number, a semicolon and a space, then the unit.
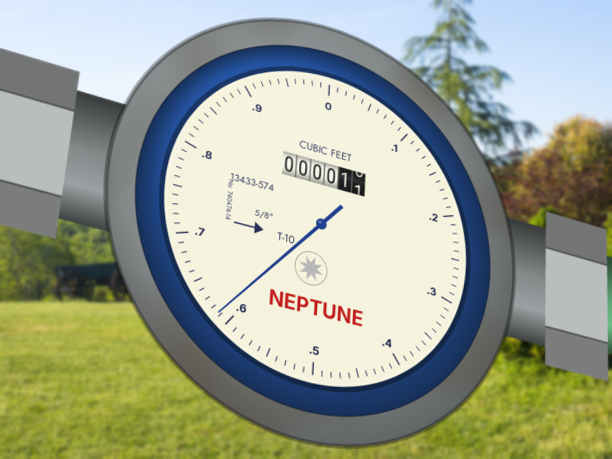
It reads 10.61; ft³
